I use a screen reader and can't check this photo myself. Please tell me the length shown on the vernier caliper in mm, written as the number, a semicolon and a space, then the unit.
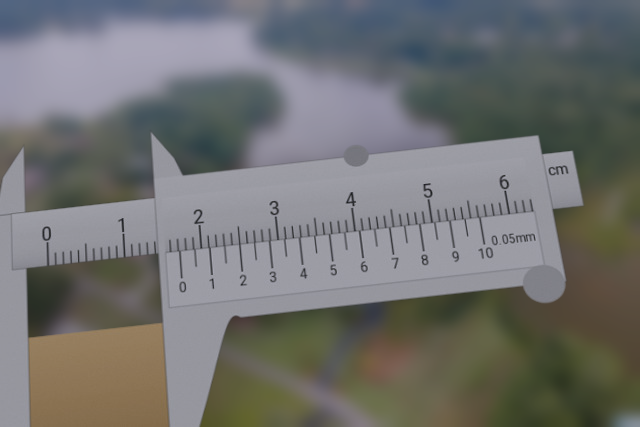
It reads 17.2; mm
